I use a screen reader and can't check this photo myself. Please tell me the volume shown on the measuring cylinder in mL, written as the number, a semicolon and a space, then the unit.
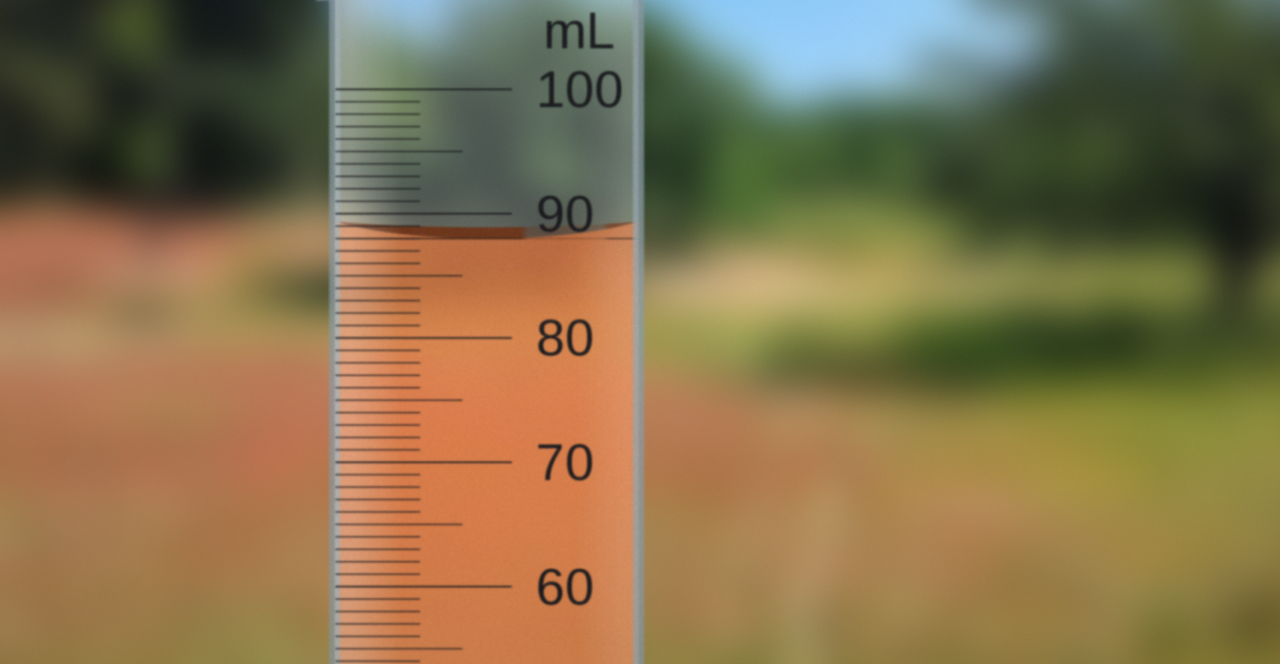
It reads 88; mL
